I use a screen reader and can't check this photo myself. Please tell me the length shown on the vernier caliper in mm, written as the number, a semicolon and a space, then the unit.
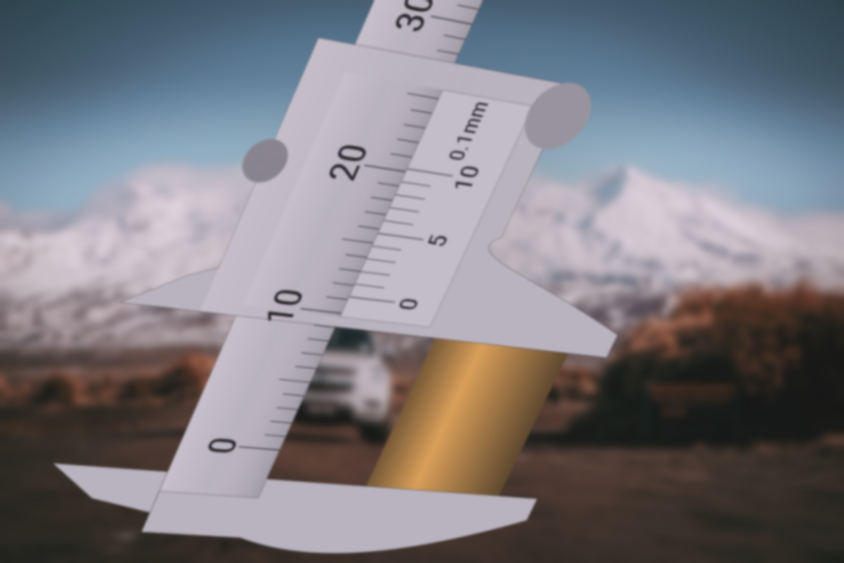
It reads 11.2; mm
